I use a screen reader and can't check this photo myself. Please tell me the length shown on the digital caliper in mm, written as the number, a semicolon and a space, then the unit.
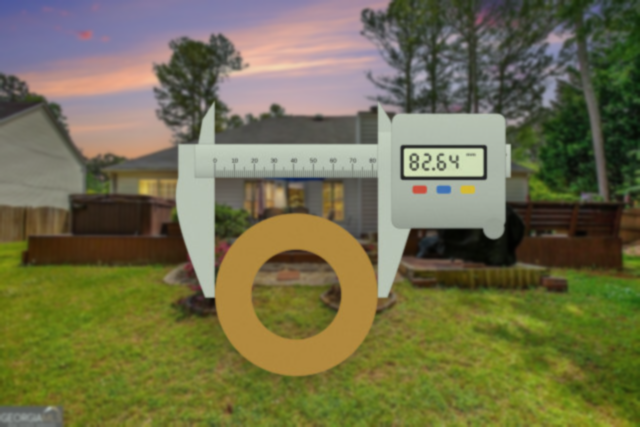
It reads 82.64; mm
